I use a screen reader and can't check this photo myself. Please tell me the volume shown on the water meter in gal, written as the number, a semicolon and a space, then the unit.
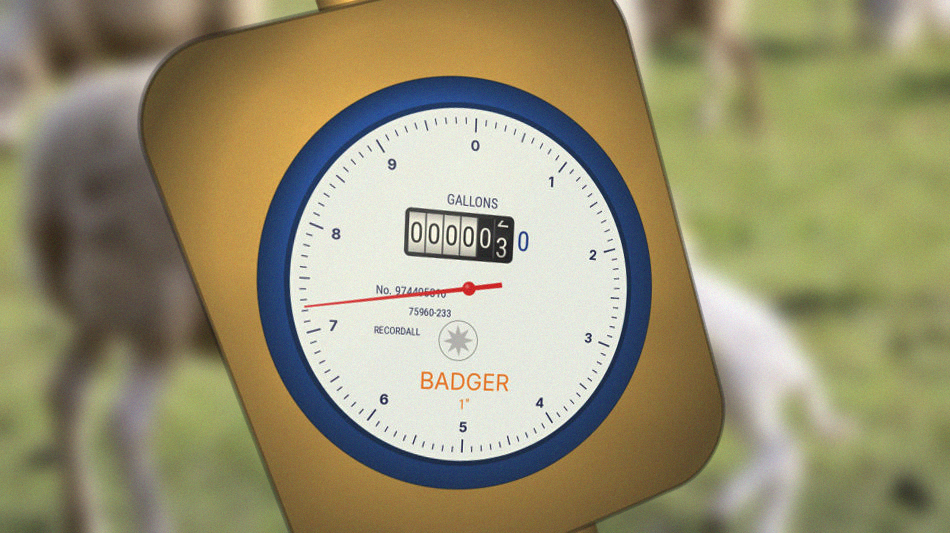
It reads 27.2; gal
